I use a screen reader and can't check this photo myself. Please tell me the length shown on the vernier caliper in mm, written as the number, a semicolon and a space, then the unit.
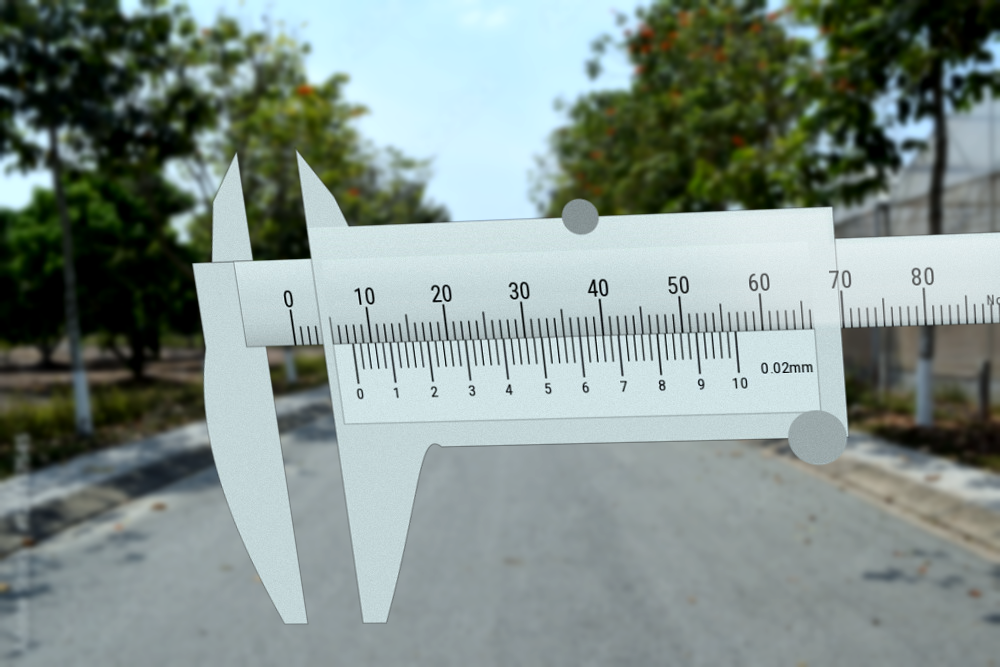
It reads 7.6; mm
